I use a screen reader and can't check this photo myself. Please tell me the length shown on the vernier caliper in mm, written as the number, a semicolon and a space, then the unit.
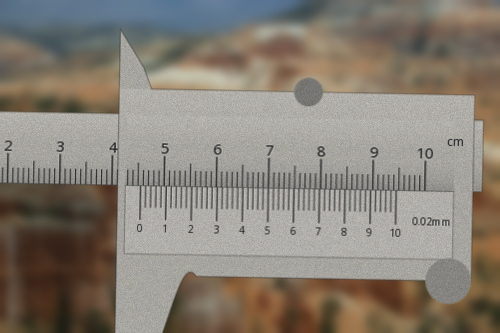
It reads 45.5; mm
